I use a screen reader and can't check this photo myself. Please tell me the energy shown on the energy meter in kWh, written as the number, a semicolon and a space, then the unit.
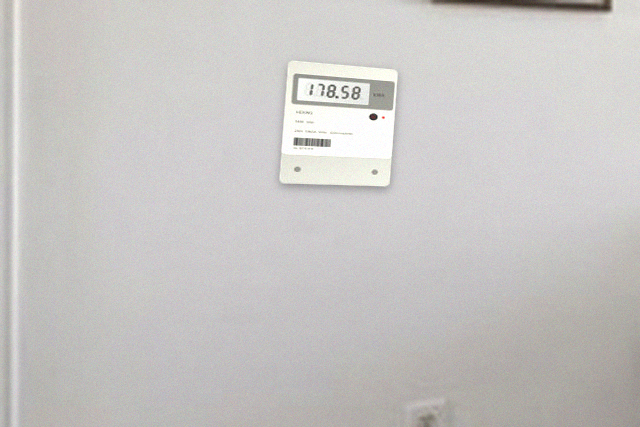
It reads 178.58; kWh
